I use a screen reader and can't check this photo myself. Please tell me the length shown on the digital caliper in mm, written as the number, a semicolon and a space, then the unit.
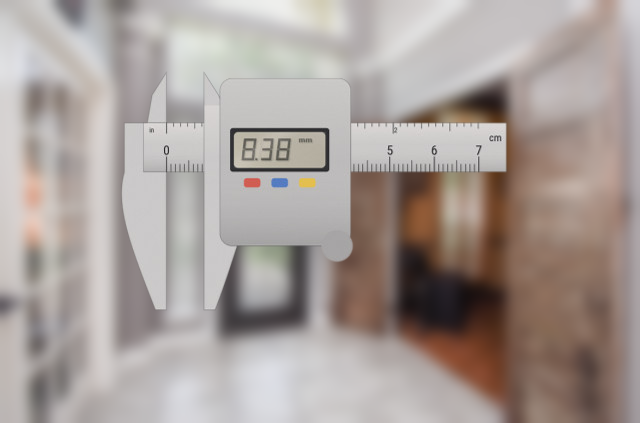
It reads 8.38; mm
